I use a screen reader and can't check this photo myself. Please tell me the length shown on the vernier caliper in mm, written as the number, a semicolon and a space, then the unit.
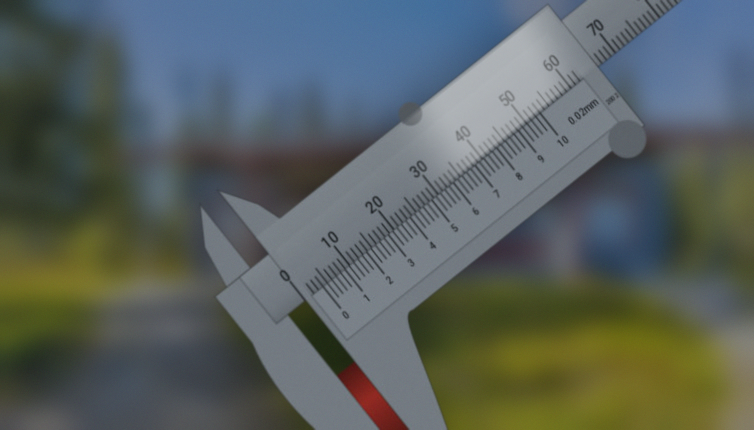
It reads 4.0; mm
